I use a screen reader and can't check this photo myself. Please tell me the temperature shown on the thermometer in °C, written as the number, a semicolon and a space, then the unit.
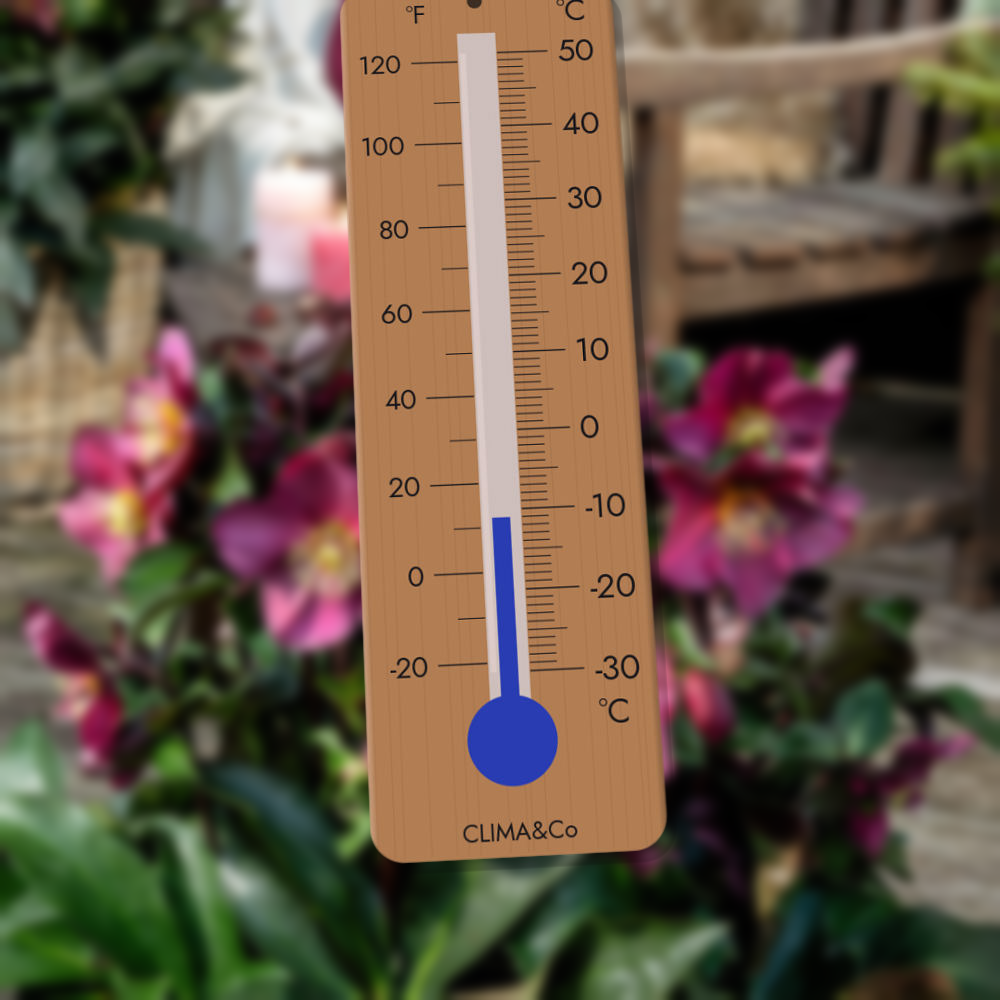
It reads -11; °C
